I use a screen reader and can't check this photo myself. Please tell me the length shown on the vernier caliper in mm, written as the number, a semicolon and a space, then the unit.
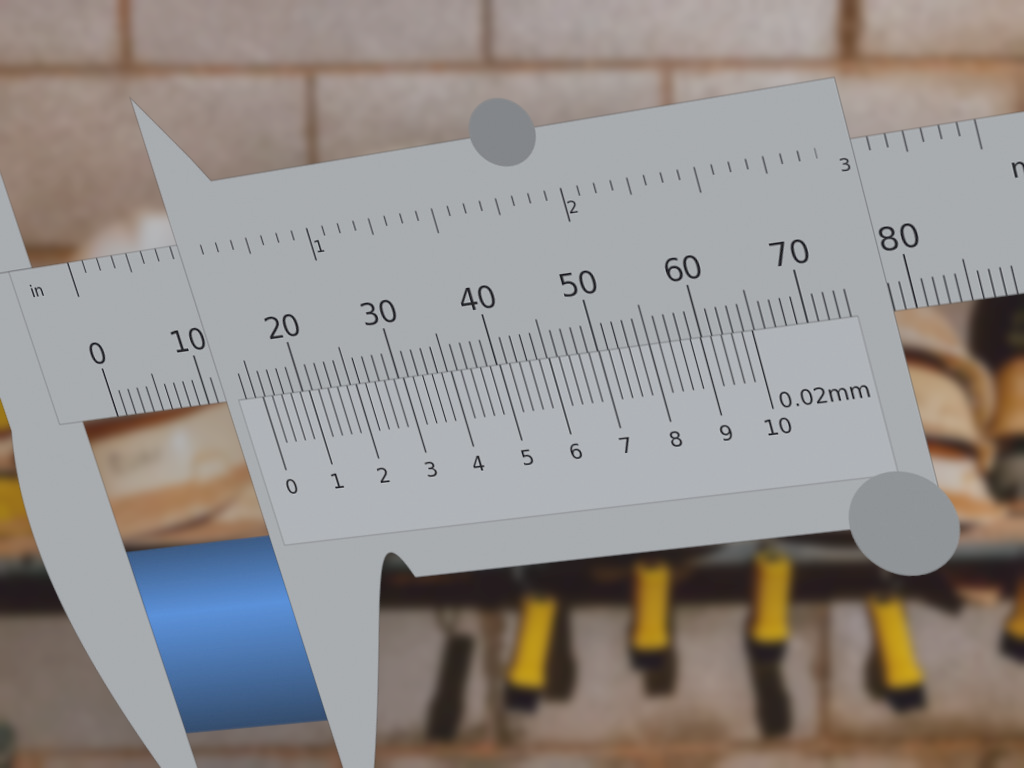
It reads 15.8; mm
